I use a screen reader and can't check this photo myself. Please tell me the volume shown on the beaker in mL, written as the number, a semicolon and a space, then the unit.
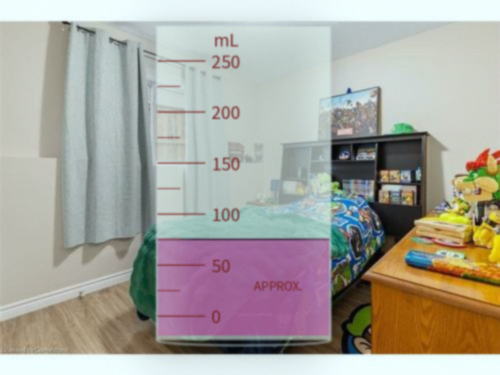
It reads 75; mL
